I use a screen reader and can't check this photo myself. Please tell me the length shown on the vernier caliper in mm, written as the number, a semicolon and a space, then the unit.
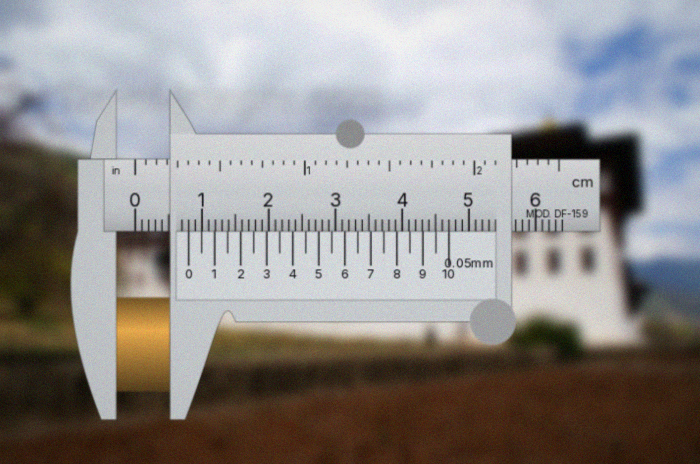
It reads 8.0; mm
